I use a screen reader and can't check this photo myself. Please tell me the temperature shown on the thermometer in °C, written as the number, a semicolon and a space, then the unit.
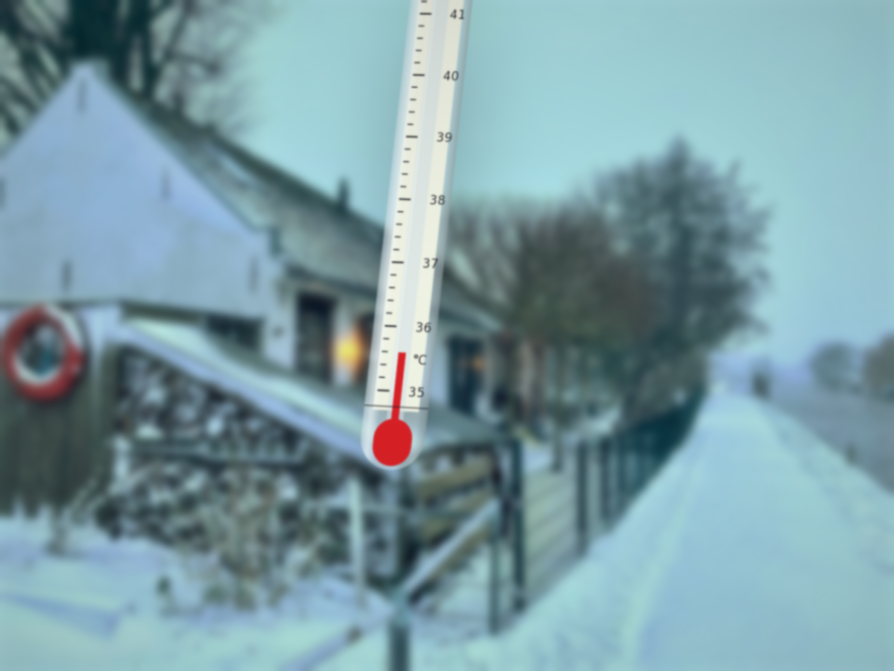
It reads 35.6; °C
